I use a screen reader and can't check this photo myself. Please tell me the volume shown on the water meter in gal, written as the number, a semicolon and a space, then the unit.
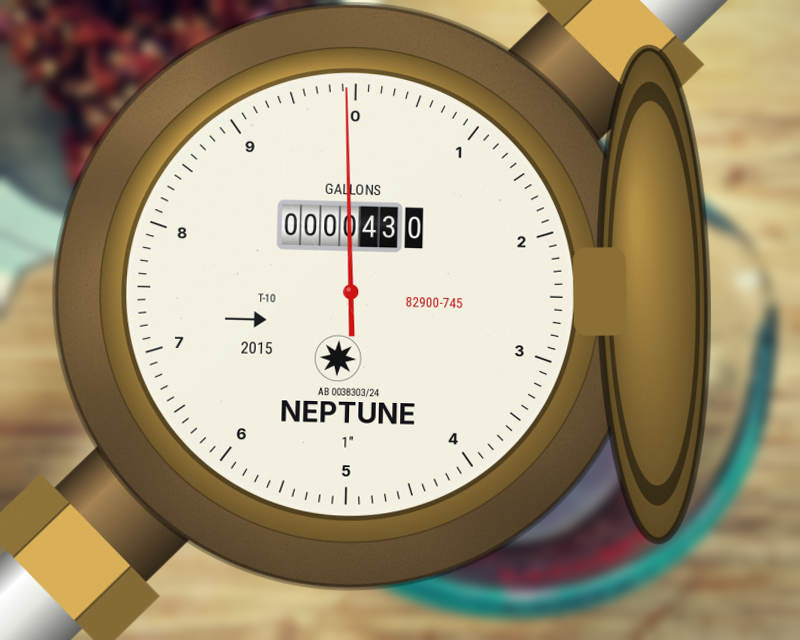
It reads 429.9; gal
